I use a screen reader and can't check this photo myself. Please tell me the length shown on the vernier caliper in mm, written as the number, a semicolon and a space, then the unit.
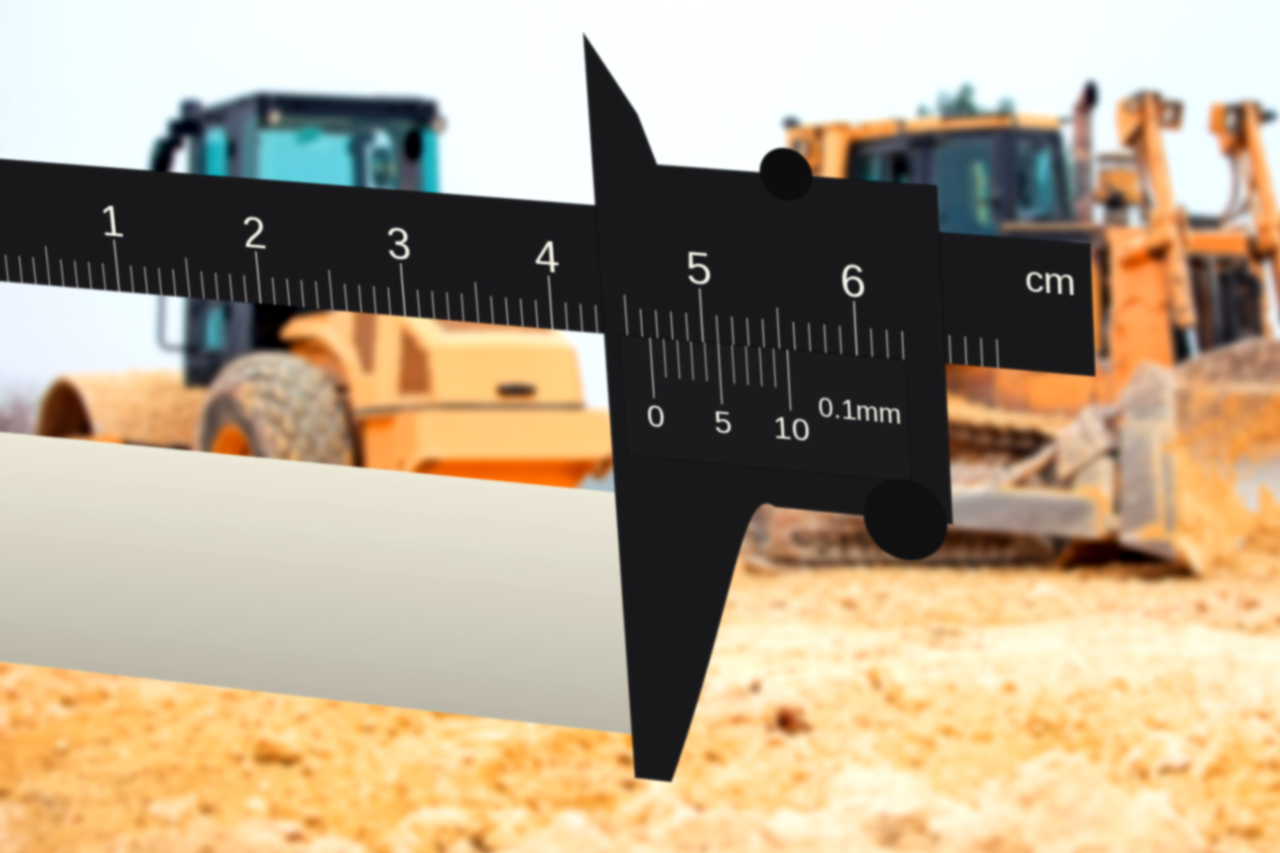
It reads 46.5; mm
